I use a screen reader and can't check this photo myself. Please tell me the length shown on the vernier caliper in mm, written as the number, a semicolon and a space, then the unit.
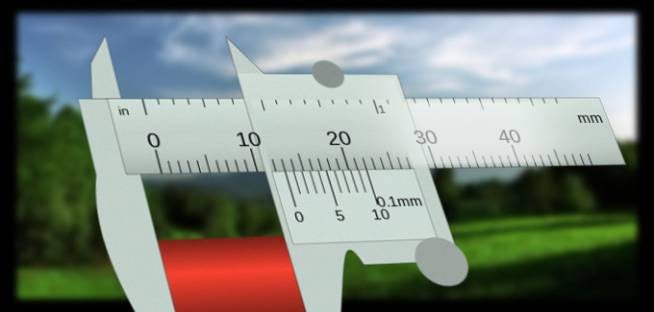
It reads 13.0; mm
